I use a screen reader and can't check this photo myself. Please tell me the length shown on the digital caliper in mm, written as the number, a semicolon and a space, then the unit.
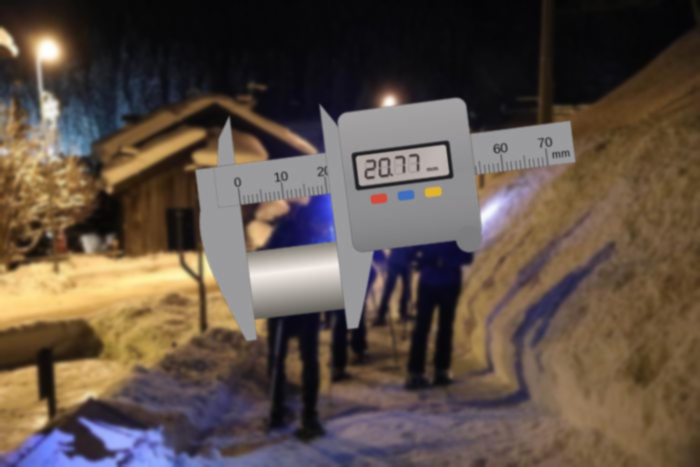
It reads 20.77; mm
